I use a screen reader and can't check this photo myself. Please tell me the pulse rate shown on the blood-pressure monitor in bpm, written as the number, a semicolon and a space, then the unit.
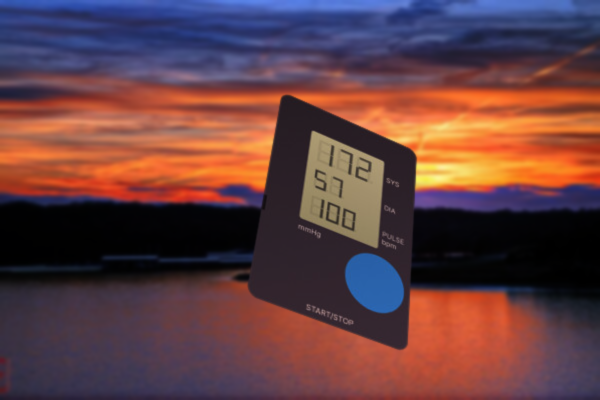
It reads 100; bpm
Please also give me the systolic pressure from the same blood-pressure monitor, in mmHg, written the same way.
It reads 172; mmHg
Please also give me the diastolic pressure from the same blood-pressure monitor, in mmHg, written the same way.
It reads 57; mmHg
